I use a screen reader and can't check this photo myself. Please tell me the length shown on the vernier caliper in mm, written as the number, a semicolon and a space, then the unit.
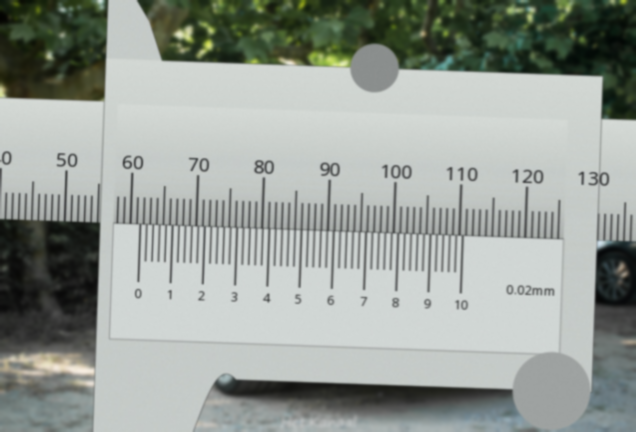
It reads 61.5; mm
